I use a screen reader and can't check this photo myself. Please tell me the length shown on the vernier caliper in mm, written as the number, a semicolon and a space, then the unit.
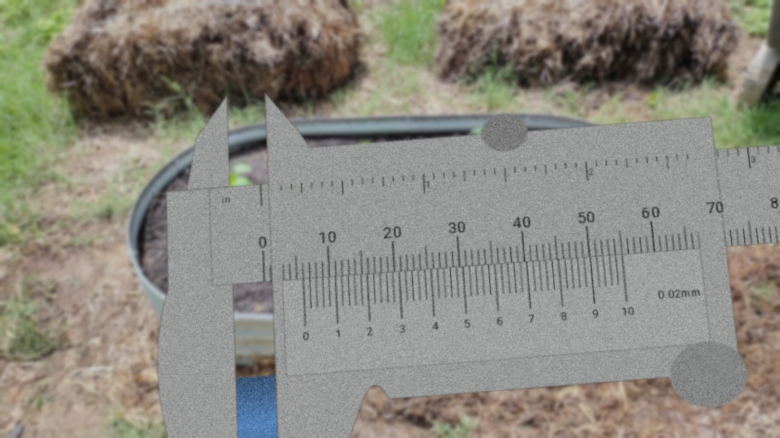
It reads 6.0; mm
